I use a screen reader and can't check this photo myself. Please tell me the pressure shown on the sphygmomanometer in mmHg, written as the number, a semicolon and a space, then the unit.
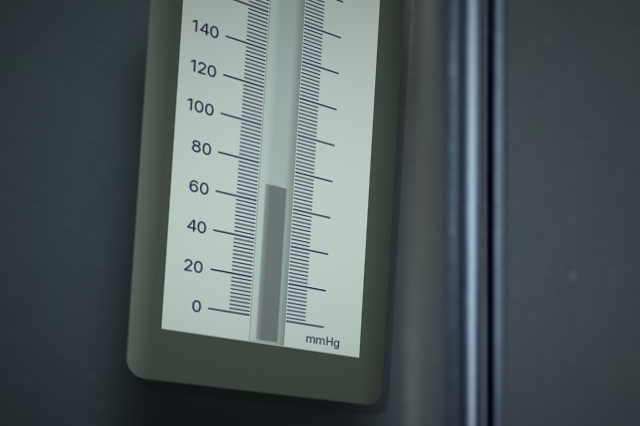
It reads 70; mmHg
